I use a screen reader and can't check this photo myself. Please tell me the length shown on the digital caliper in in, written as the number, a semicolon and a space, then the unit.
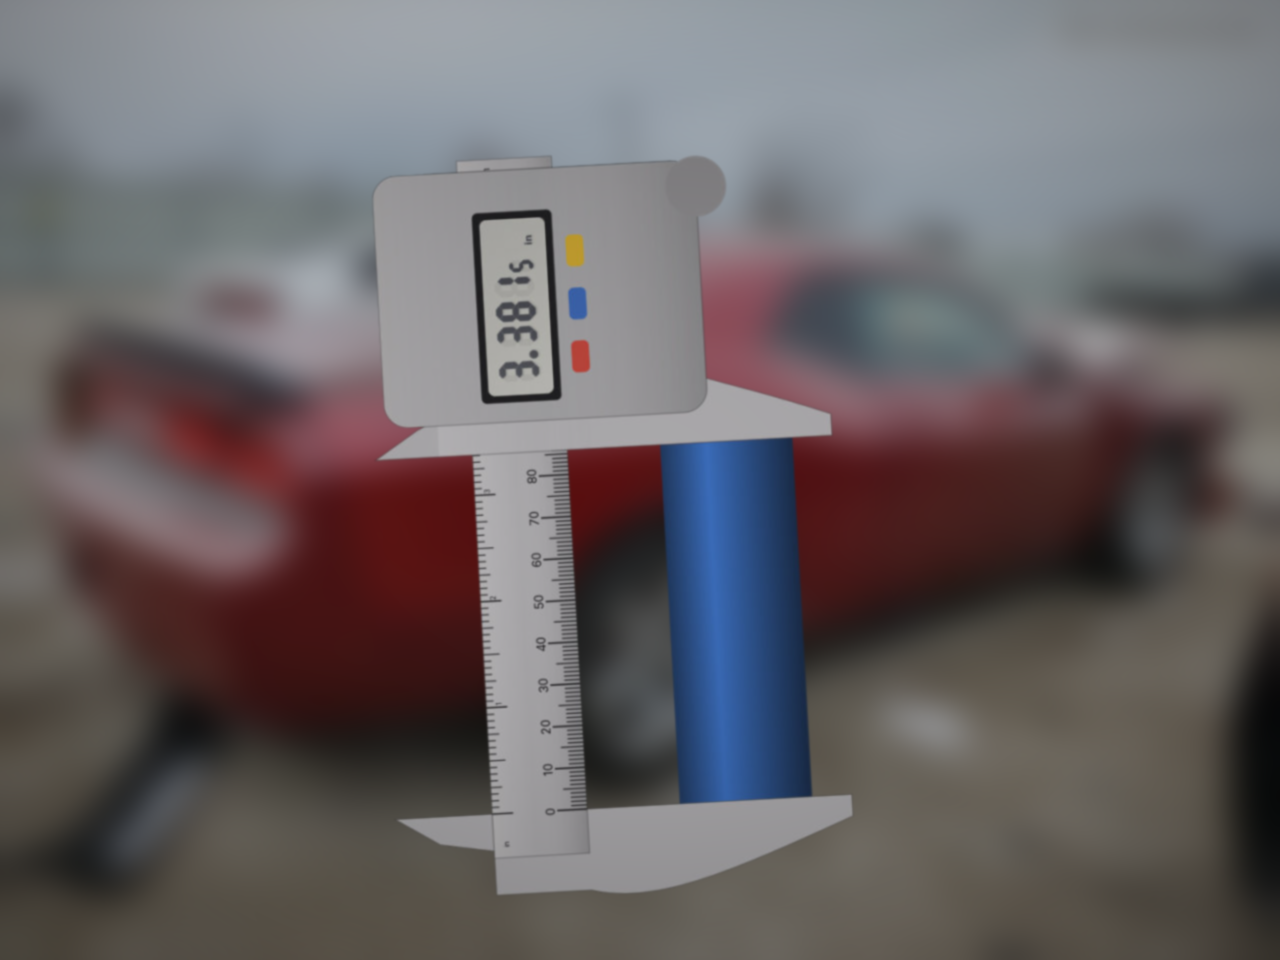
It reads 3.3815; in
